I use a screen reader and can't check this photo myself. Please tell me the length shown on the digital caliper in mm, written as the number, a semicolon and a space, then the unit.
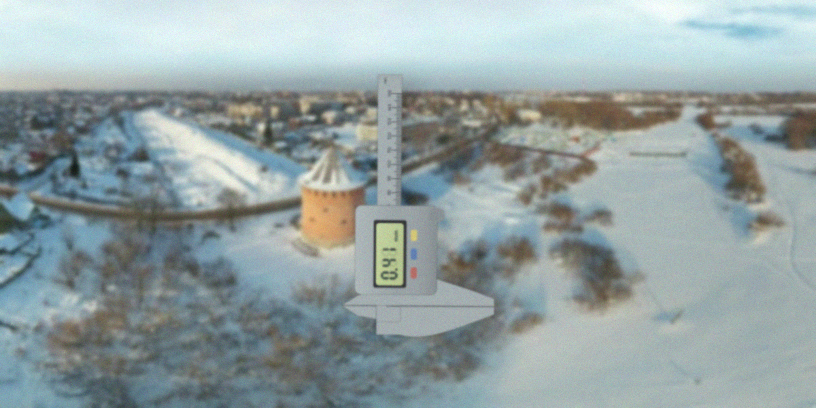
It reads 0.41; mm
